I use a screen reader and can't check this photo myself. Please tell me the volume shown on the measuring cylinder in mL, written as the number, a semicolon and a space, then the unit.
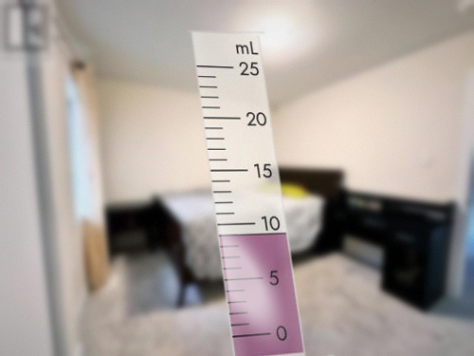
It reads 9; mL
